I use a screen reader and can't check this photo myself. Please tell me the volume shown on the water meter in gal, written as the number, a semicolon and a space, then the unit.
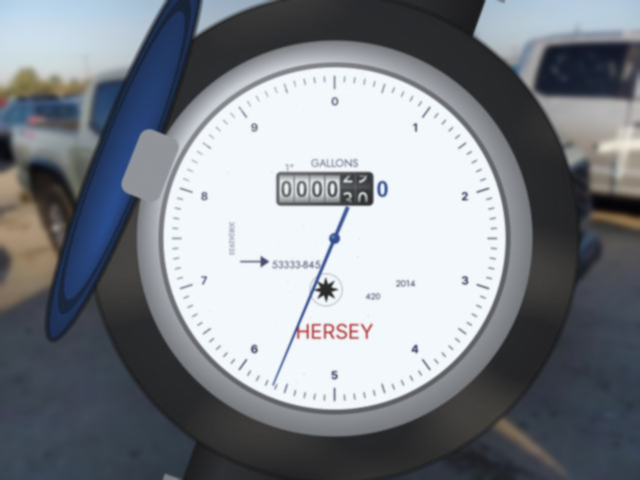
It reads 295.6; gal
